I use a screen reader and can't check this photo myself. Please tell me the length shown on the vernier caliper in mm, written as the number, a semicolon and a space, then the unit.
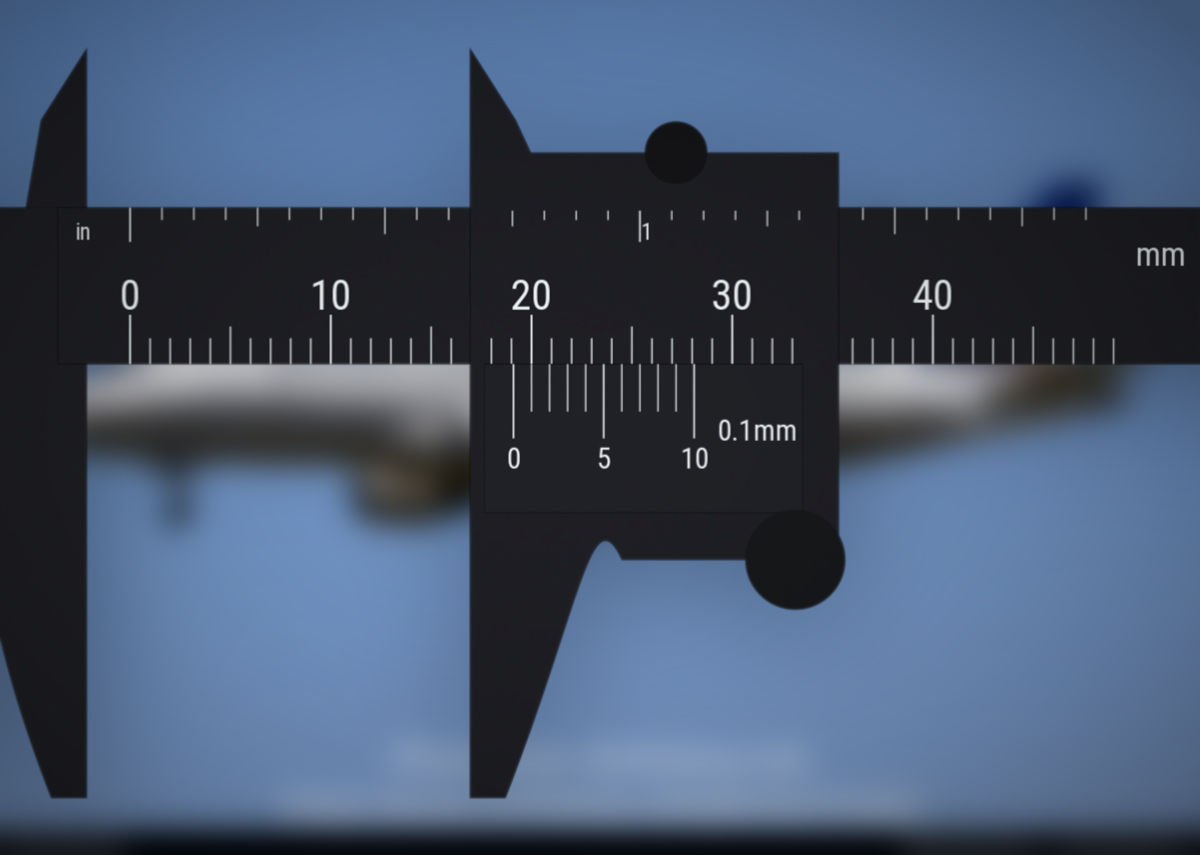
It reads 19.1; mm
